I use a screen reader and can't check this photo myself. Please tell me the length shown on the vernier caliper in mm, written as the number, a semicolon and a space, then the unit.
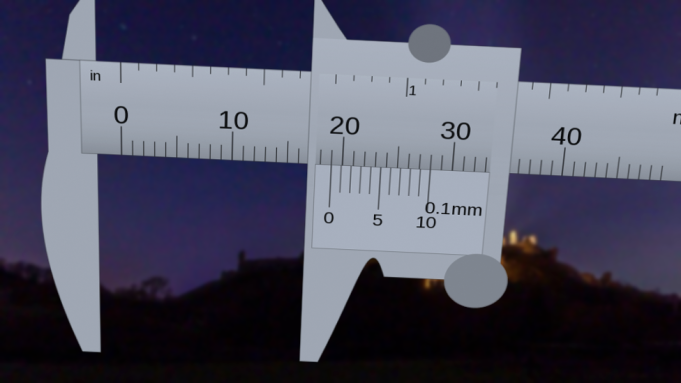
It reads 19.0; mm
